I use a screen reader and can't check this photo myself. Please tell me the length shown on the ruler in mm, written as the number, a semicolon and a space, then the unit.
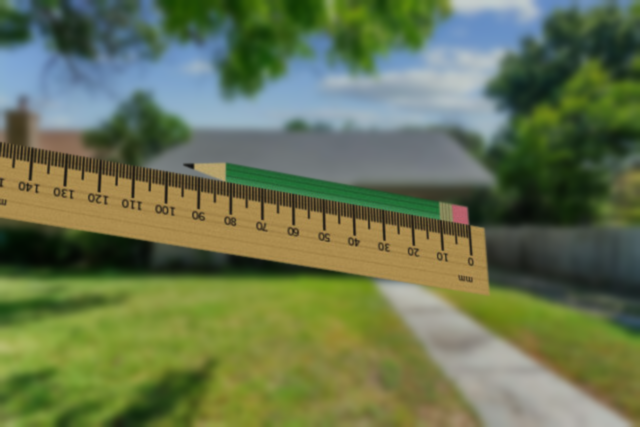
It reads 95; mm
